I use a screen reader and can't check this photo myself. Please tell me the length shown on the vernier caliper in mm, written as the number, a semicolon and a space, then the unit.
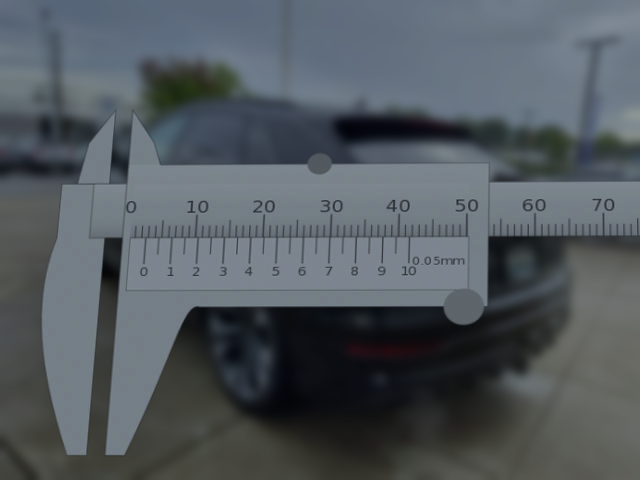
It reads 2.6; mm
